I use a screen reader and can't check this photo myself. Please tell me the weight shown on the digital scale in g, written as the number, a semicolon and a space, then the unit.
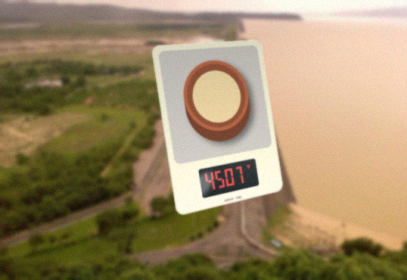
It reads 4507; g
